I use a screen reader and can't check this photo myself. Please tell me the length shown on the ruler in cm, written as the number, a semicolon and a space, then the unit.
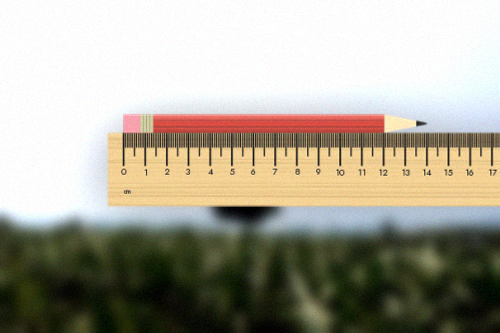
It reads 14; cm
